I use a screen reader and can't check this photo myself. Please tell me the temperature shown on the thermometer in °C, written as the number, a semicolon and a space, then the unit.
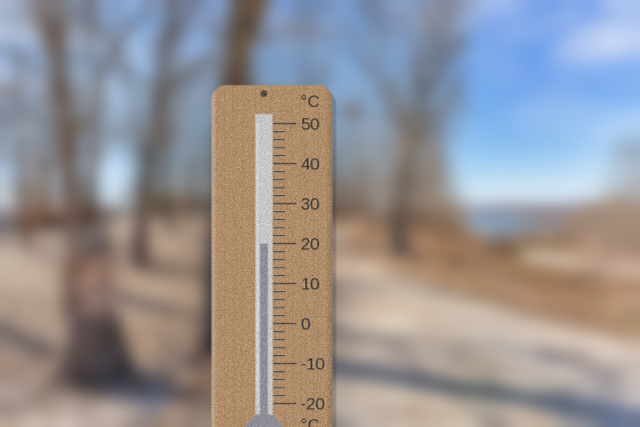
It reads 20; °C
